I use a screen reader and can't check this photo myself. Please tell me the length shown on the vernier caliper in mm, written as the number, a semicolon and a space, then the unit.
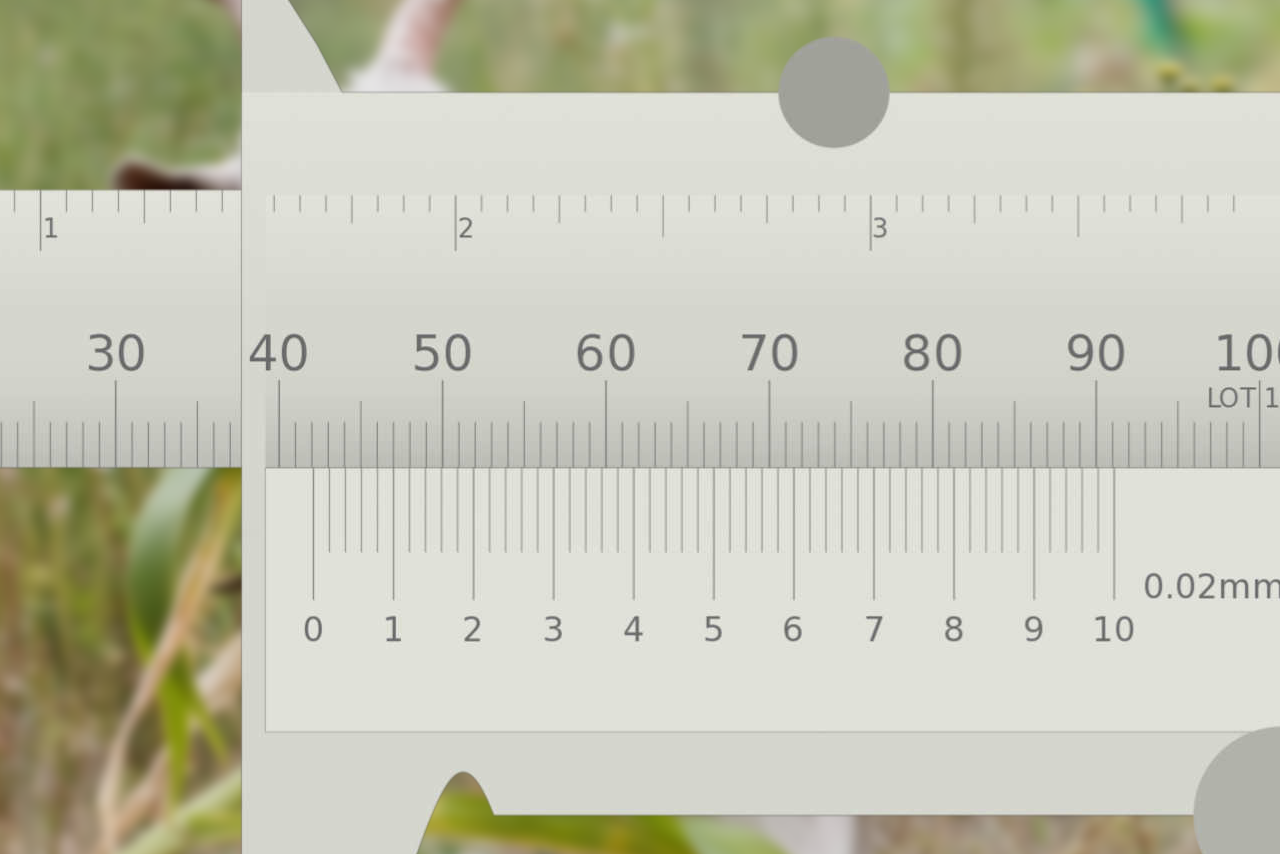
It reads 42.1; mm
